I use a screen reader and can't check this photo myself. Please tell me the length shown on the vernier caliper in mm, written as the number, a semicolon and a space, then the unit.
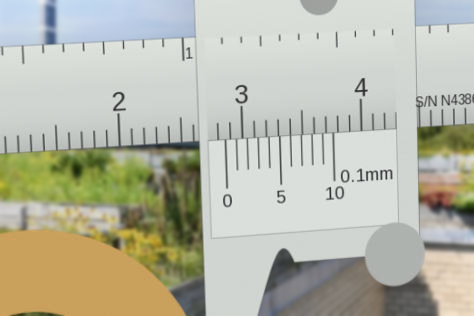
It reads 28.6; mm
